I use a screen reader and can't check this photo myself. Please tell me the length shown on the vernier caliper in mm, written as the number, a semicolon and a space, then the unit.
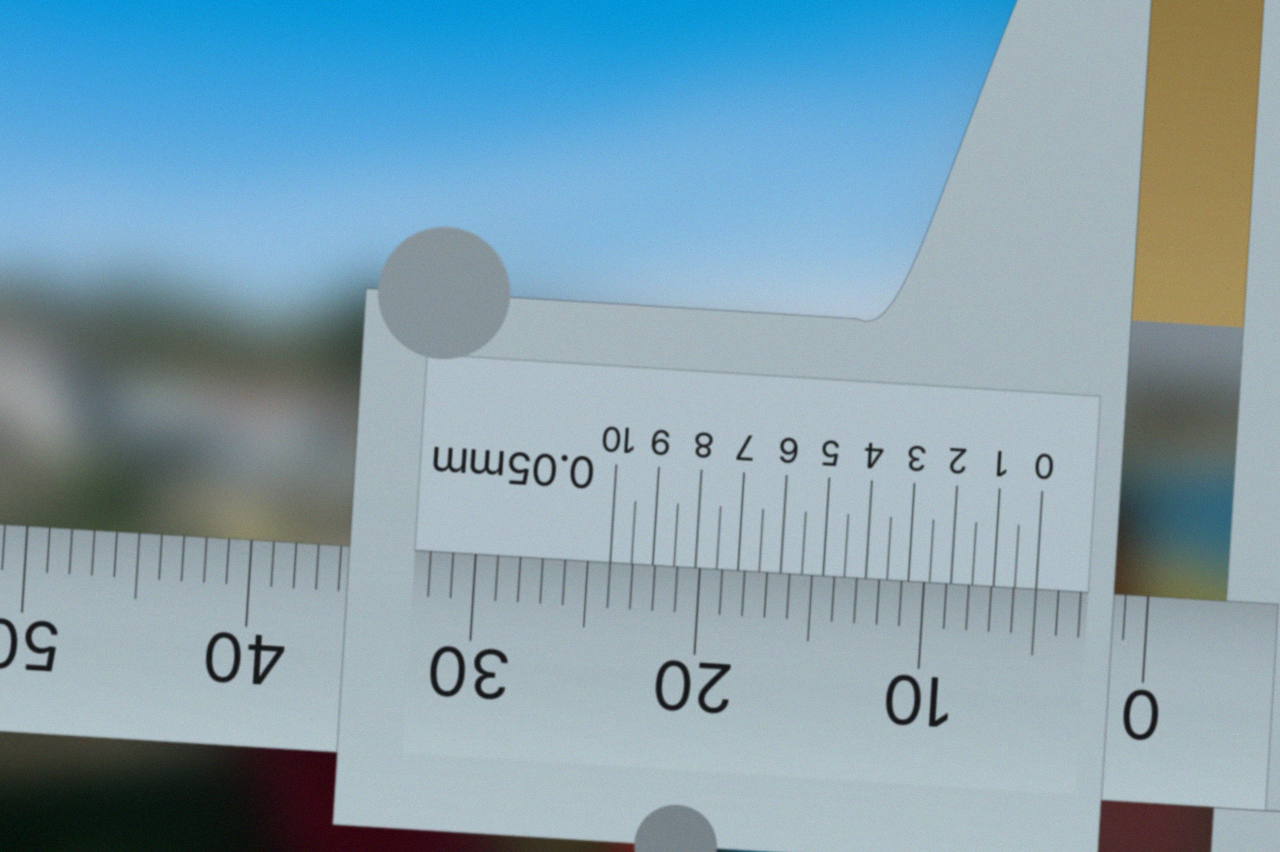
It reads 5.0; mm
